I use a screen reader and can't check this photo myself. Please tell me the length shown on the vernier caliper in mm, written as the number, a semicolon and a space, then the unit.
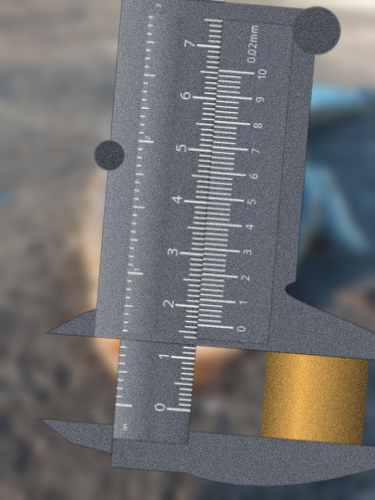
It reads 16.5; mm
